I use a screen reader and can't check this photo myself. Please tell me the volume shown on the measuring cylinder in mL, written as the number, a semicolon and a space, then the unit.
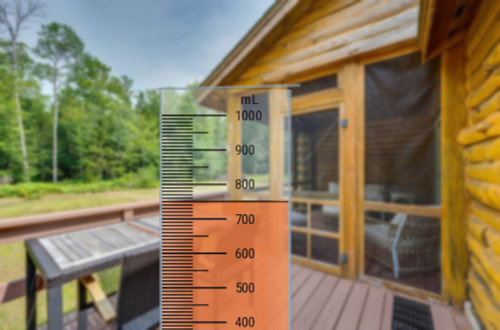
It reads 750; mL
